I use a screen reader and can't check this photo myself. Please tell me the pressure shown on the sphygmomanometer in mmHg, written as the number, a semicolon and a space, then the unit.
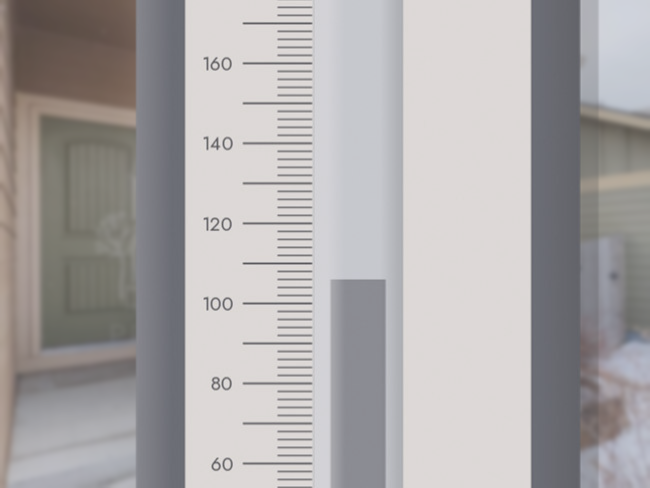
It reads 106; mmHg
